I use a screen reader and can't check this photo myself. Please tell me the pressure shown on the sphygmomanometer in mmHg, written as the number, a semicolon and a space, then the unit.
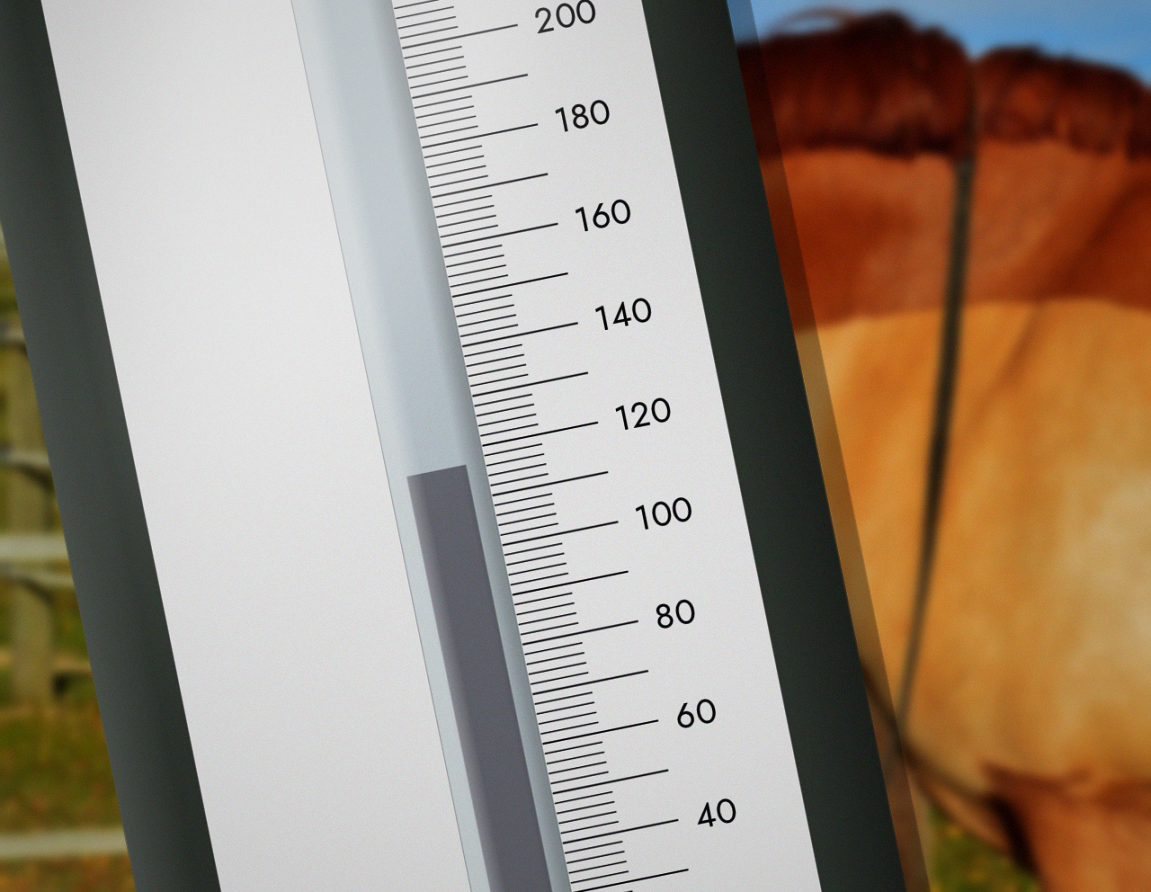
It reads 117; mmHg
